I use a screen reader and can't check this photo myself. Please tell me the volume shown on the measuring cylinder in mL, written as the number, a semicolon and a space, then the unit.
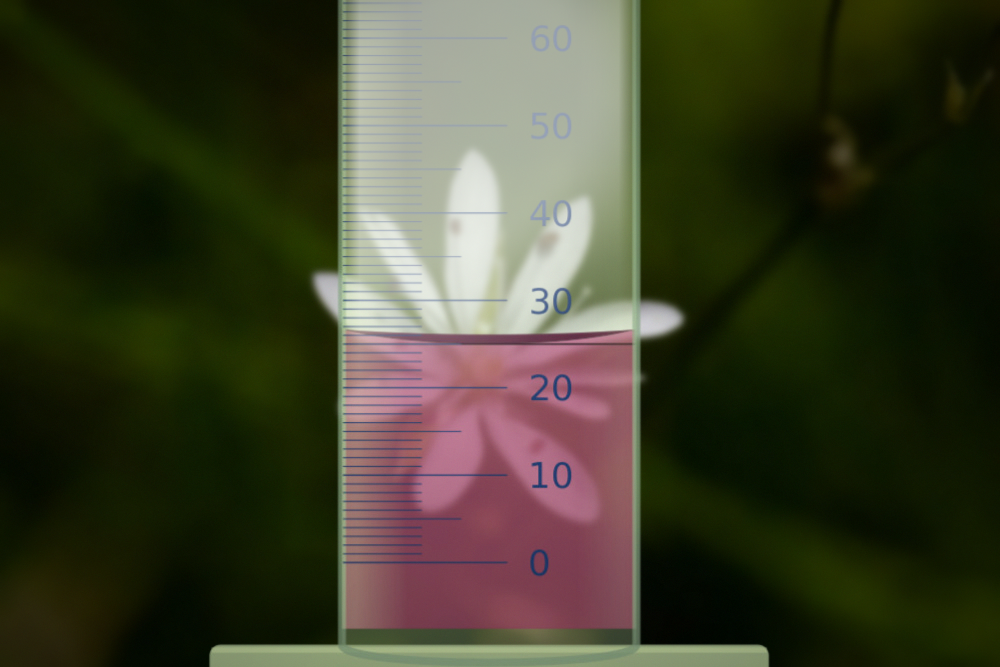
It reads 25; mL
